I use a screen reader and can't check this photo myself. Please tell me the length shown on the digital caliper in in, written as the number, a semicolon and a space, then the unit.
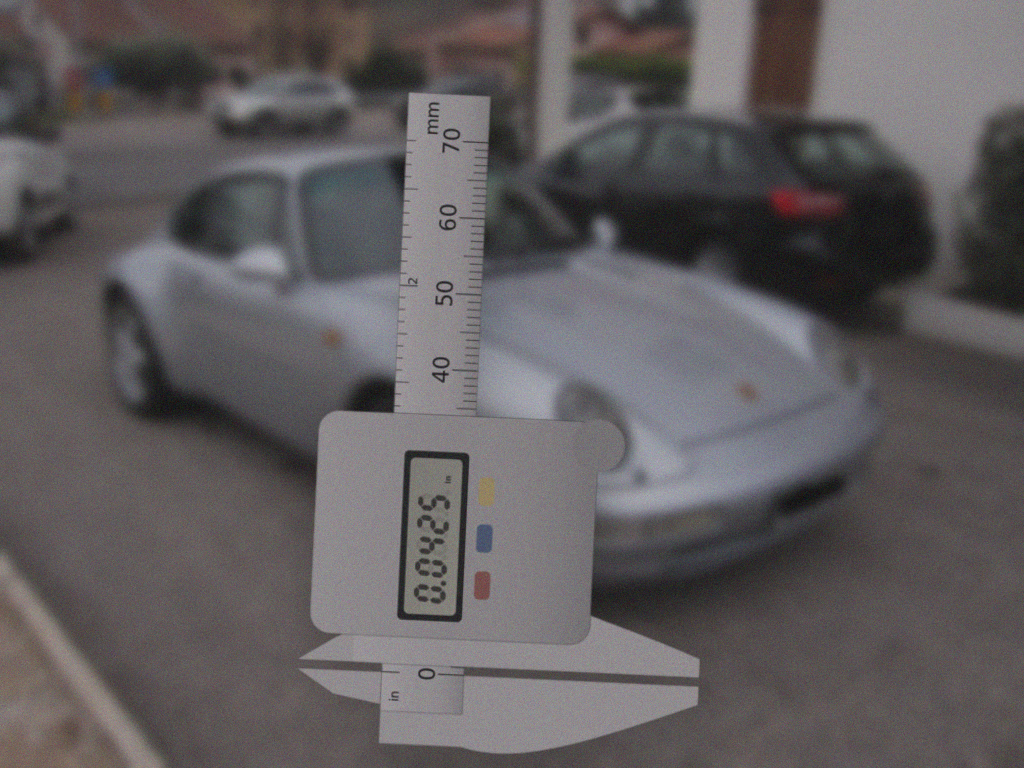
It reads 0.0425; in
